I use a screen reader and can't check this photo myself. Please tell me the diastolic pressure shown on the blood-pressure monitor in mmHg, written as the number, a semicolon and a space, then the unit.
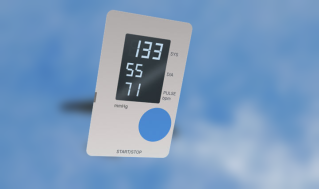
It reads 55; mmHg
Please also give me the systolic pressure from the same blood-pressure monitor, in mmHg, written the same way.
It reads 133; mmHg
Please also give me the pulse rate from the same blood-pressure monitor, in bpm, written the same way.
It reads 71; bpm
